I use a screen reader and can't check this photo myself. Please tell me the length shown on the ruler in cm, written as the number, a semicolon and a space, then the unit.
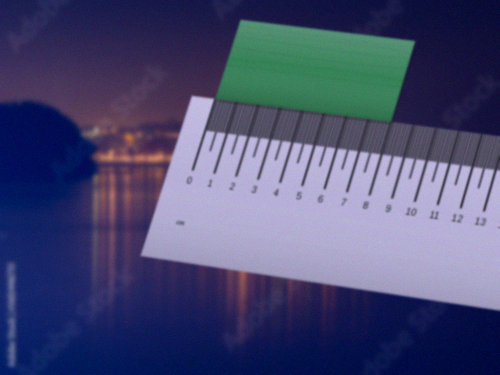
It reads 8; cm
